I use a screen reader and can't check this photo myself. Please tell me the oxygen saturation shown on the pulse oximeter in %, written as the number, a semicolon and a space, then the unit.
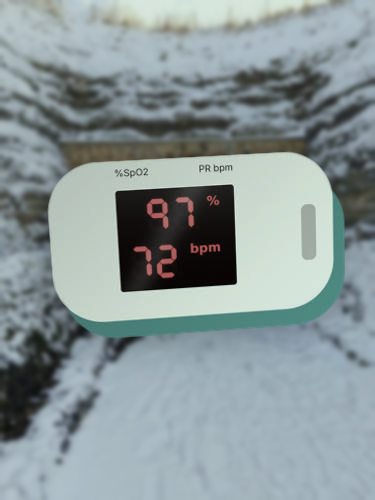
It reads 97; %
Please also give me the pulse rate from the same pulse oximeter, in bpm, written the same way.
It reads 72; bpm
